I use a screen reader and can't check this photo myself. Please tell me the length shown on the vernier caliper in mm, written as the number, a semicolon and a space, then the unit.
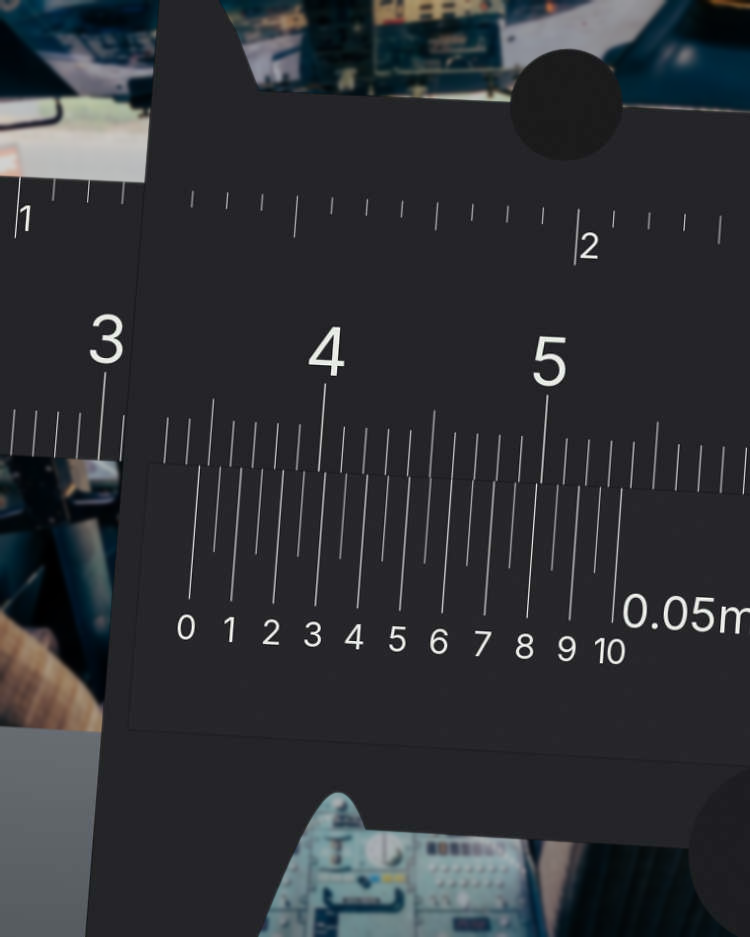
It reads 34.6; mm
